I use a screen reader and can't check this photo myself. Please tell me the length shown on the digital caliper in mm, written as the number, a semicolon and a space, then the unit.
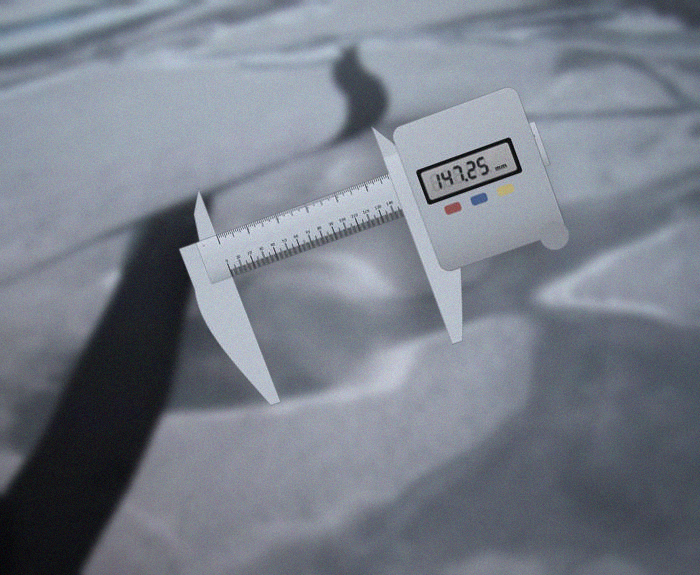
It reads 147.25; mm
